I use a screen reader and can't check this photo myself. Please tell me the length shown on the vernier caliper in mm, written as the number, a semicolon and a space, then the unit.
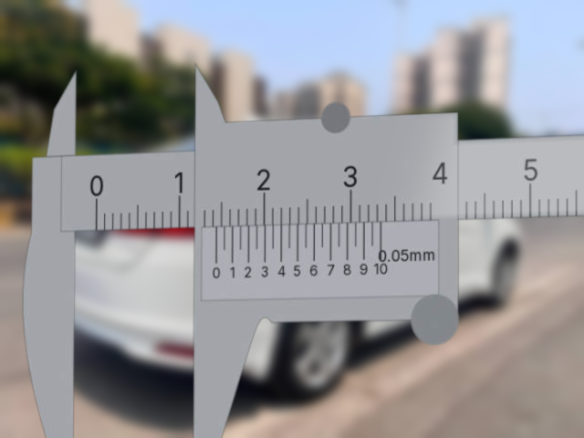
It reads 14.4; mm
